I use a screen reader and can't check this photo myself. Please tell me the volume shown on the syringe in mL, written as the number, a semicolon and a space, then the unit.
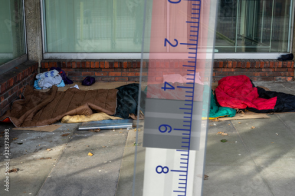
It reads 4.6; mL
